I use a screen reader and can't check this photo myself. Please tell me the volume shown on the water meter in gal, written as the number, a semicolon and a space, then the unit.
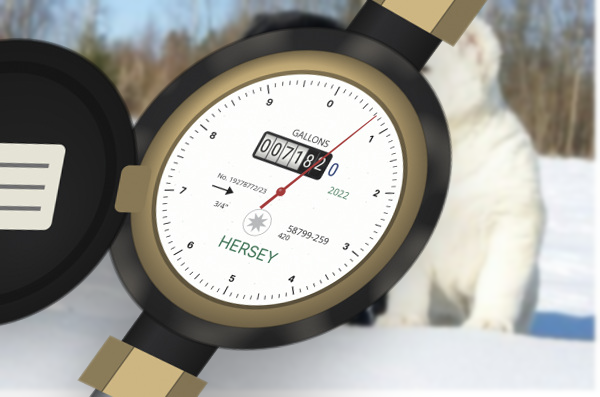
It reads 71820.7; gal
